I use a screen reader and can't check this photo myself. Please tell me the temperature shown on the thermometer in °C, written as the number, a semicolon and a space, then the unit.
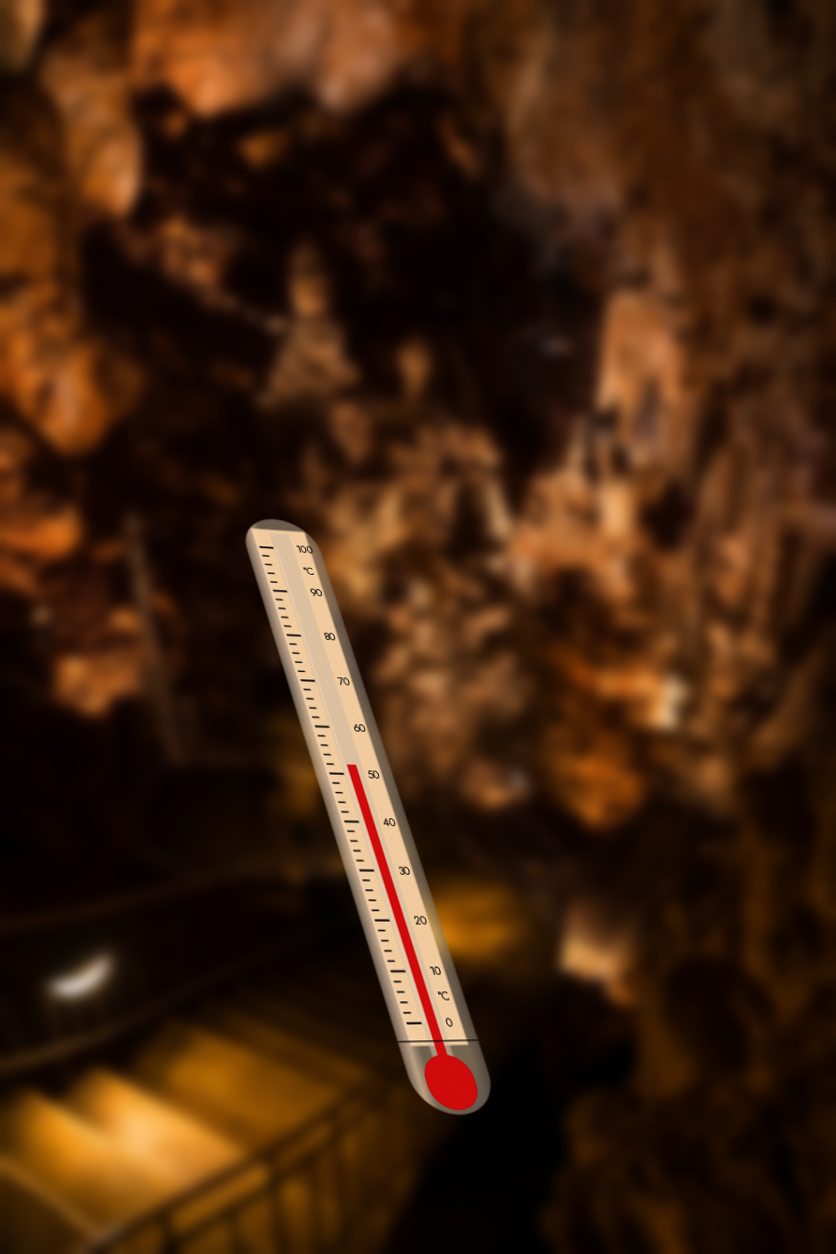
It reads 52; °C
